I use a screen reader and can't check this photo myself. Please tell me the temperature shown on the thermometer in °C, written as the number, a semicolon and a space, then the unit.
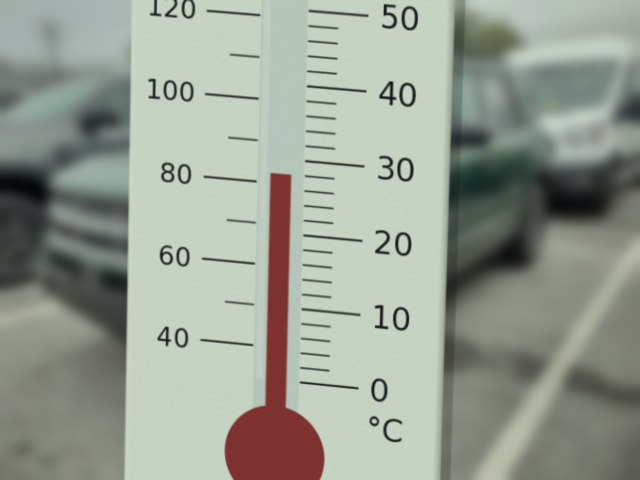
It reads 28; °C
